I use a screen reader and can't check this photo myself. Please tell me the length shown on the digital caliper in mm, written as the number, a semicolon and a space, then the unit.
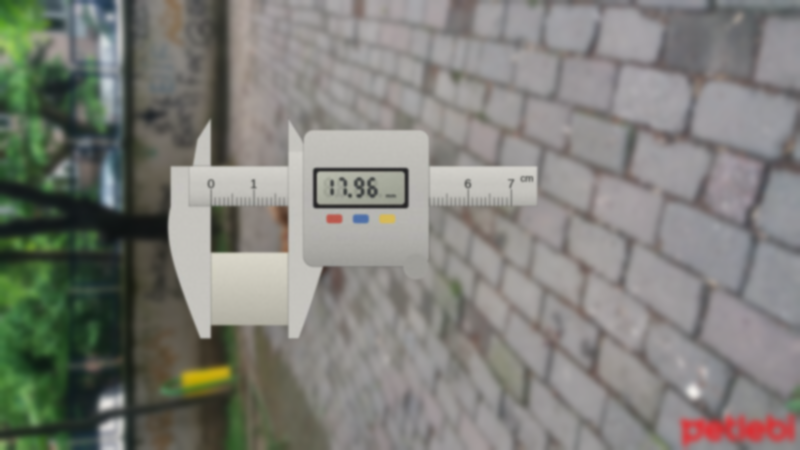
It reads 17.96; mm
